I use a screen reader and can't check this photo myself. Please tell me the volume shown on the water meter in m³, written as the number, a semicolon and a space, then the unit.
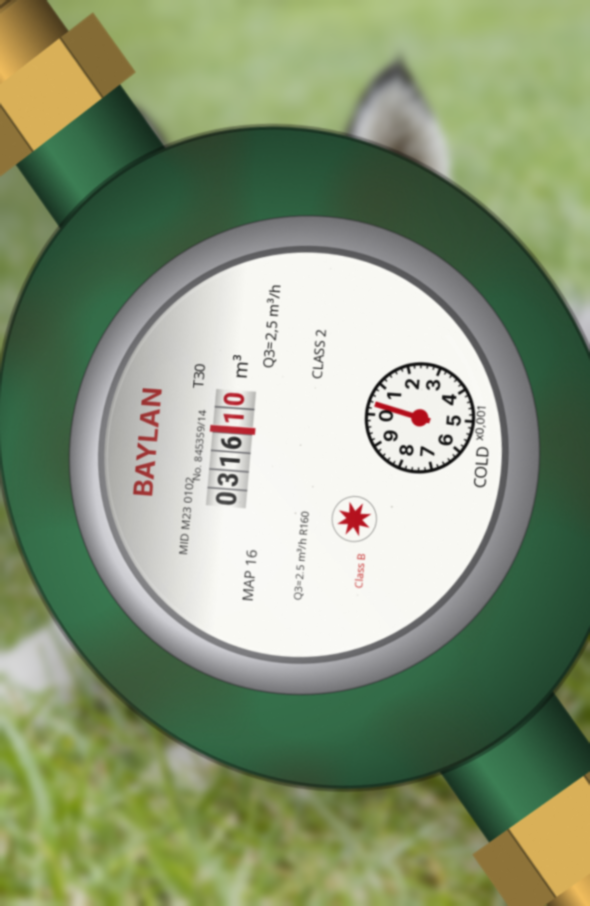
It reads 316.100; m³
